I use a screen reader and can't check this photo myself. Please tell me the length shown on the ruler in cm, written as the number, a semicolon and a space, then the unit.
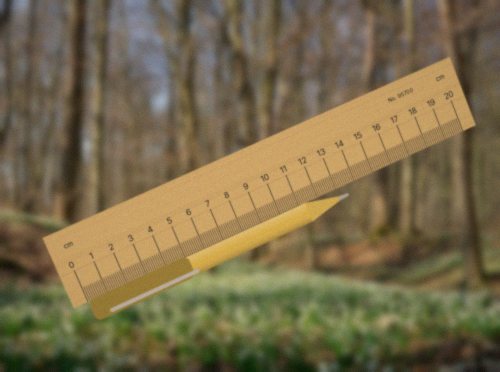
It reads 13.5; cm
